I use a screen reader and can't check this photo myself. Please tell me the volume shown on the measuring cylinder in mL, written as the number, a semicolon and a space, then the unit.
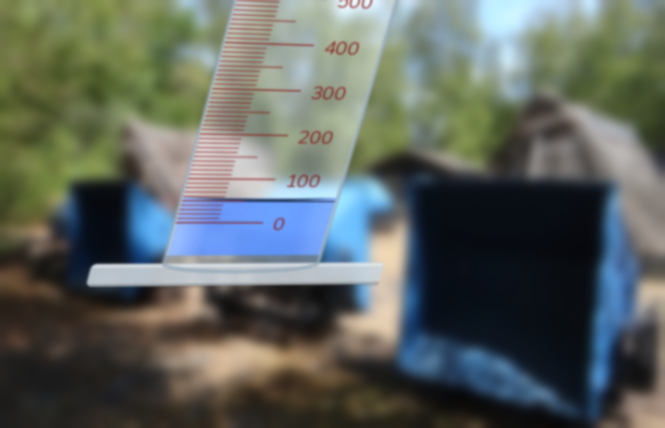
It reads 50; mL
